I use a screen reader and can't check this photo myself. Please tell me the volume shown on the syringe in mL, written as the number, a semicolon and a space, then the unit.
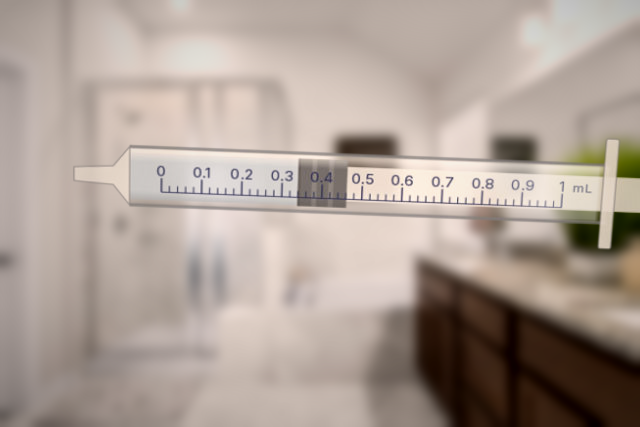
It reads 0.34; mL
